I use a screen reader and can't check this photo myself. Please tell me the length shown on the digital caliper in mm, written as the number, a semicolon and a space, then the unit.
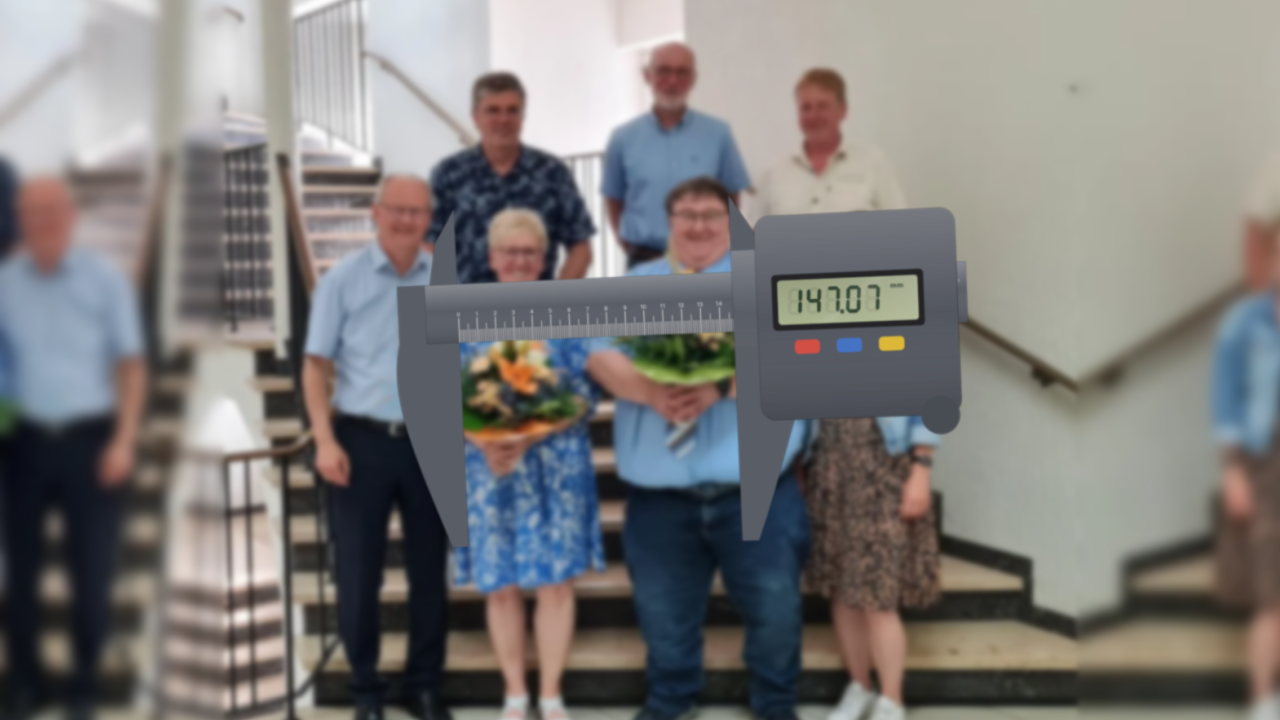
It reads 147.07; mm
